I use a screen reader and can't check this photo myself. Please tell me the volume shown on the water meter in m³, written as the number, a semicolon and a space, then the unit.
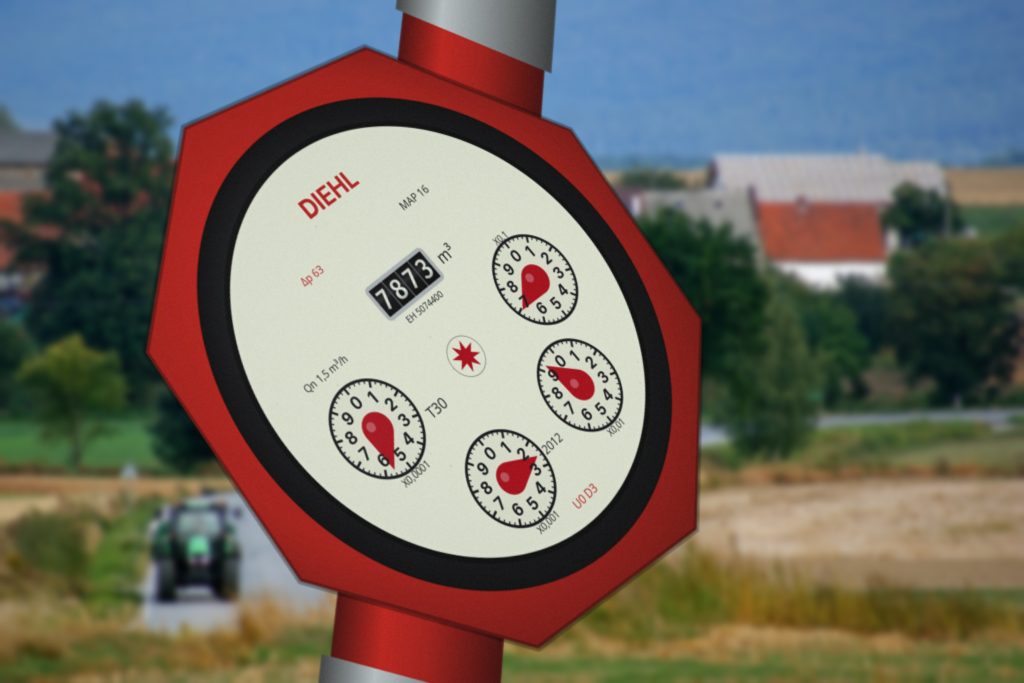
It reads 7873.6925; m³
